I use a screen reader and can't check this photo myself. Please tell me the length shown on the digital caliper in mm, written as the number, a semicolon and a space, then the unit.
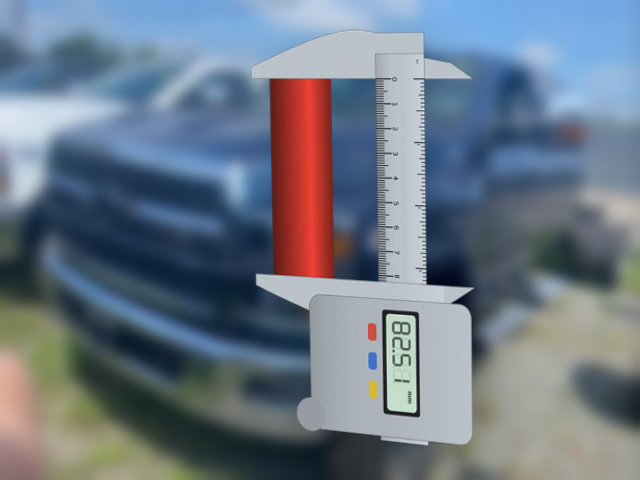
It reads 82.51; mm
